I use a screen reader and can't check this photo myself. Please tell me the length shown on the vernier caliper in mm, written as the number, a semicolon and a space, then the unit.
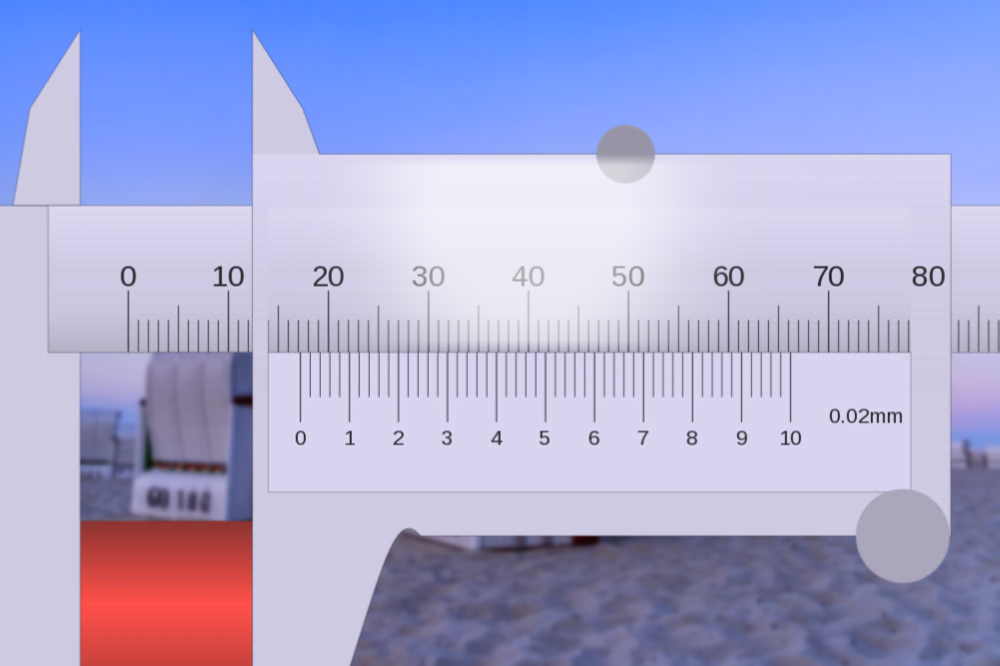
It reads 17.2; mm
